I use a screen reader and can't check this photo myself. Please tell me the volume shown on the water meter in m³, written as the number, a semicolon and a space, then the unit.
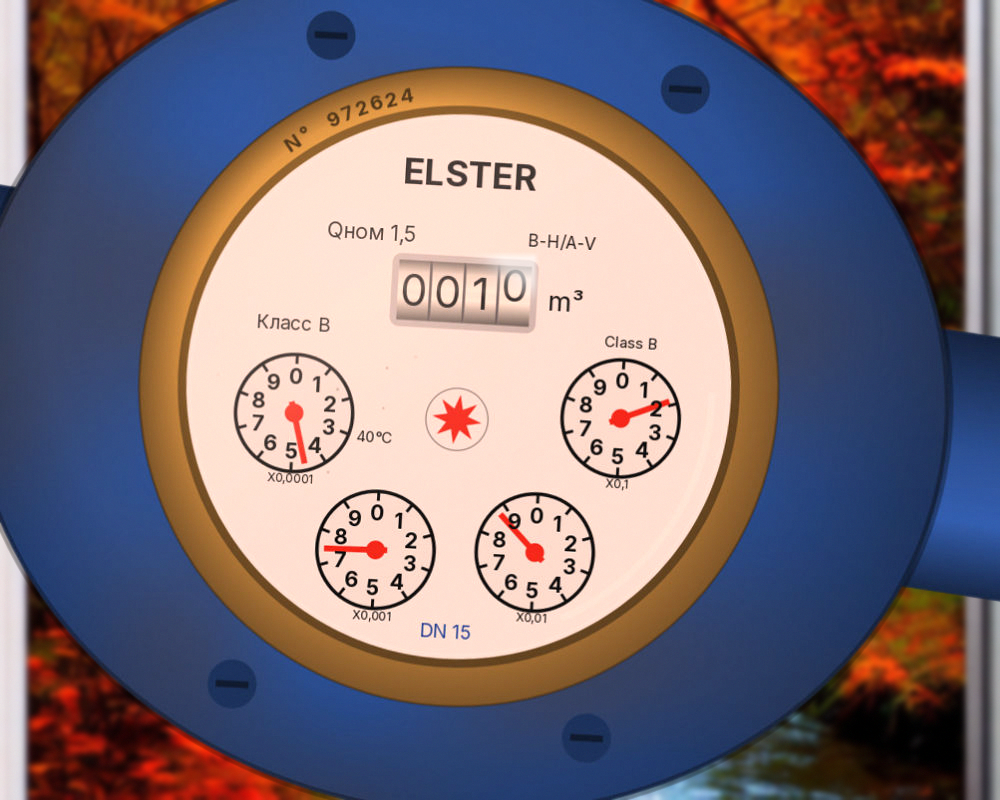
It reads 10.1874; m³
